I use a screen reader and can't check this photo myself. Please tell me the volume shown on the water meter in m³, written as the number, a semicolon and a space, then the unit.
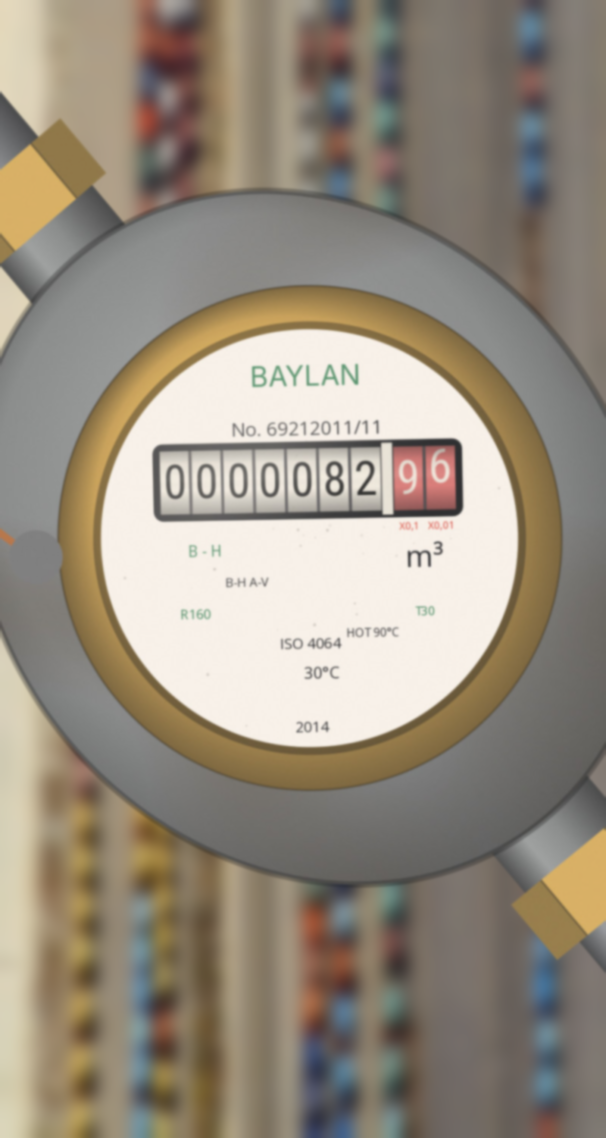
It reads 82.96; m³
